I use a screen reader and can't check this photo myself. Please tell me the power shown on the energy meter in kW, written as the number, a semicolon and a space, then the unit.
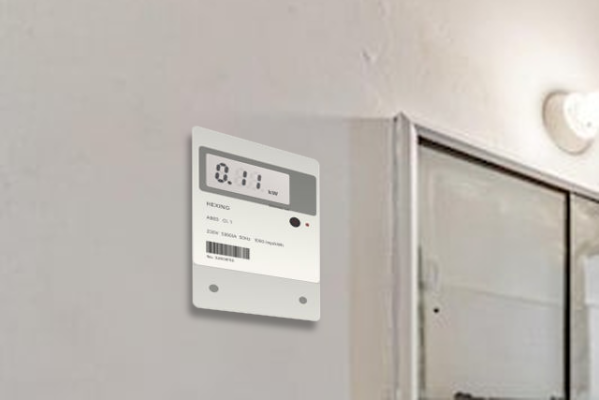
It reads 0.11; kW
